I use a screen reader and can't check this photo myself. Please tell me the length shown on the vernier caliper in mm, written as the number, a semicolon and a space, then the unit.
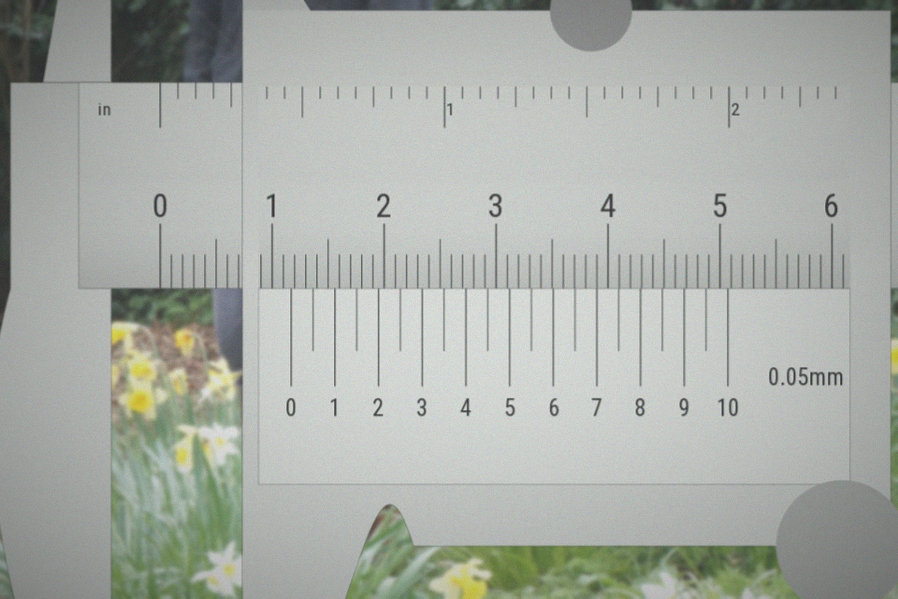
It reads 11.7; mm
